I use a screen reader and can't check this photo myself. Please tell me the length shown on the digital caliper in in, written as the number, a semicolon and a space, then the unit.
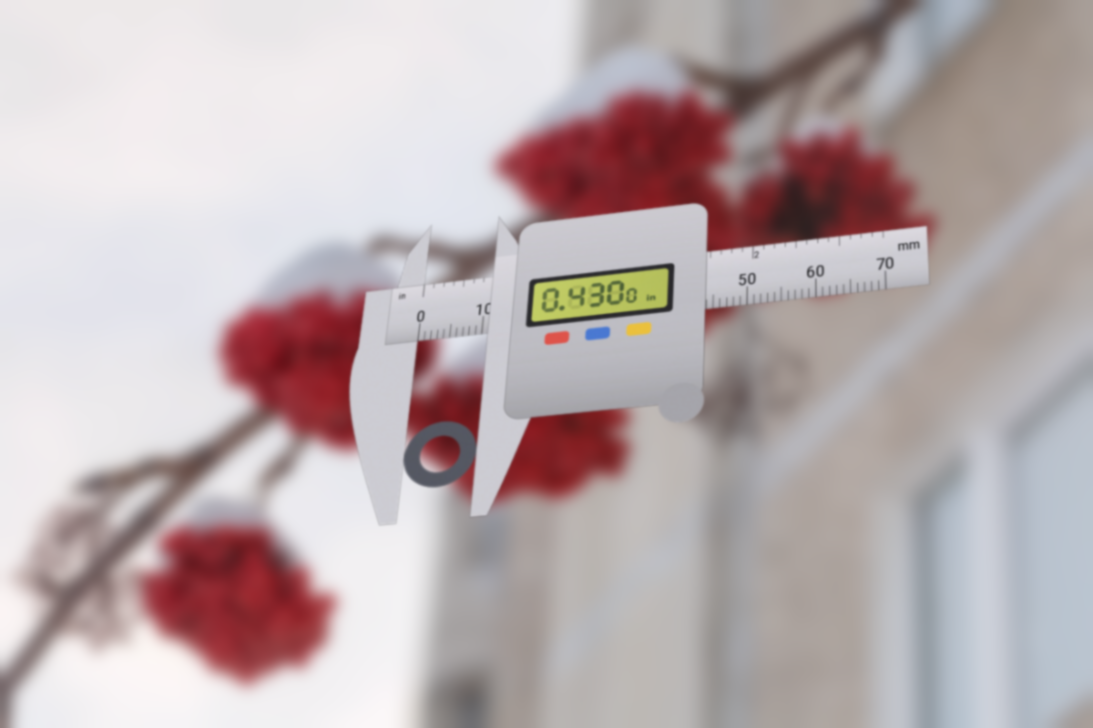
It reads 0.4300; in
